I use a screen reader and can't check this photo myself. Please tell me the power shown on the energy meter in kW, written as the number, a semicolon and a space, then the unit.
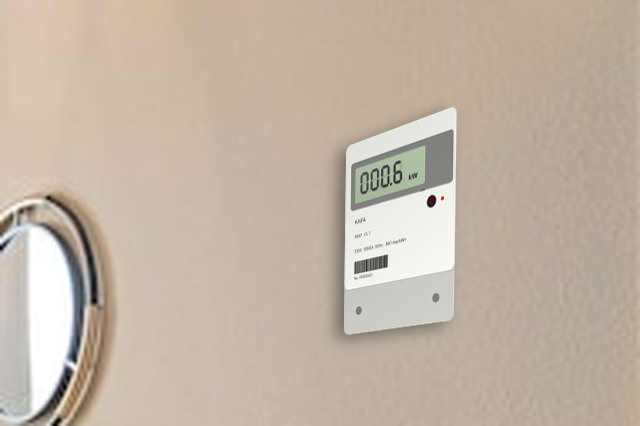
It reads 0.6; kW
